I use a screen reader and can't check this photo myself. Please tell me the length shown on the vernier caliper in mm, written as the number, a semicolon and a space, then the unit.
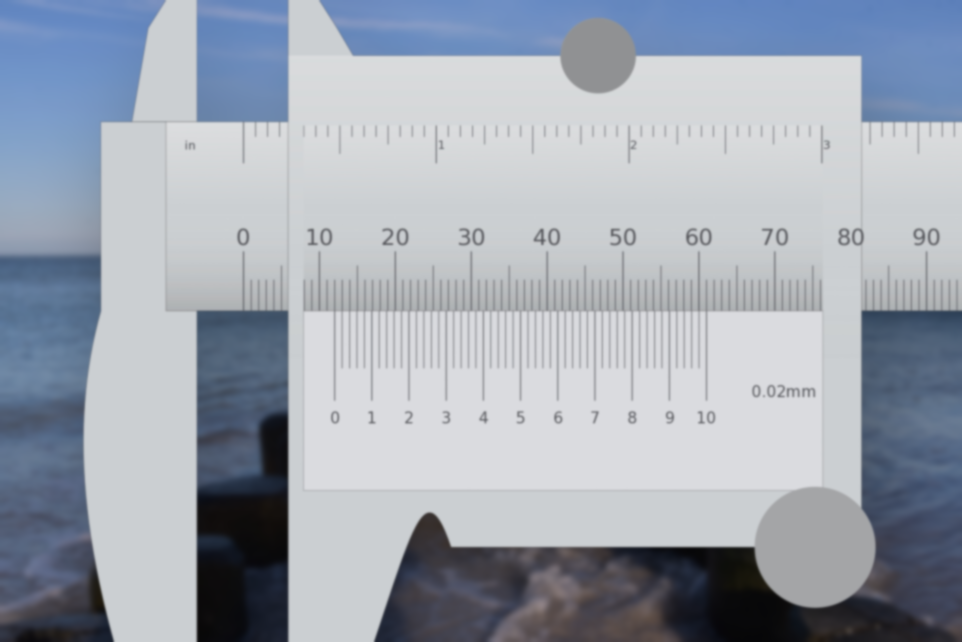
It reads 12.0; mm
